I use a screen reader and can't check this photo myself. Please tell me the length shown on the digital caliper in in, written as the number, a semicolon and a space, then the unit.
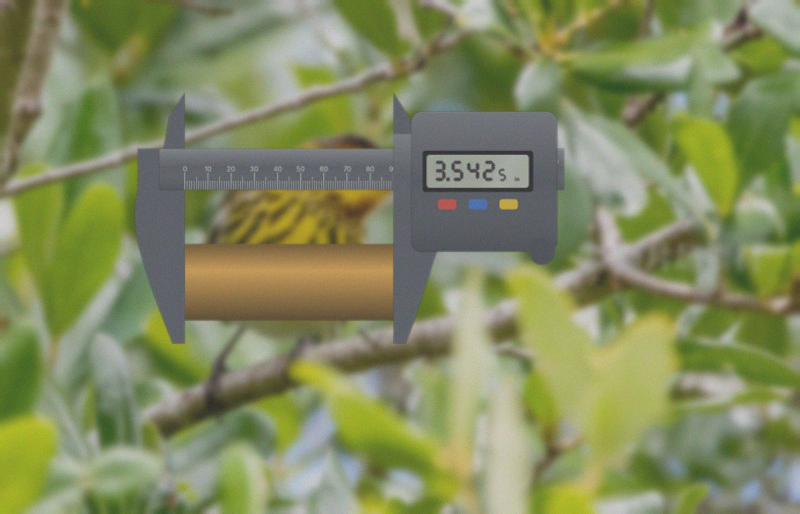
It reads 3.5425; in
